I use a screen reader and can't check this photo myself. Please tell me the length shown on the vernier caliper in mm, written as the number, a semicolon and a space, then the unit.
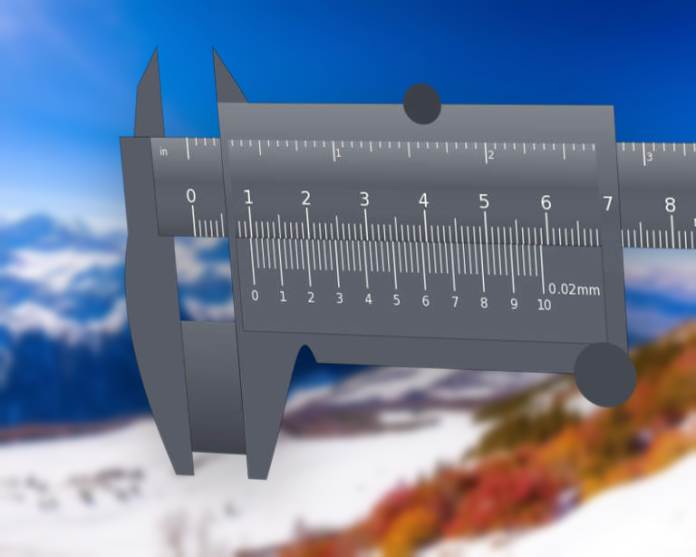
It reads 9.8; mm
